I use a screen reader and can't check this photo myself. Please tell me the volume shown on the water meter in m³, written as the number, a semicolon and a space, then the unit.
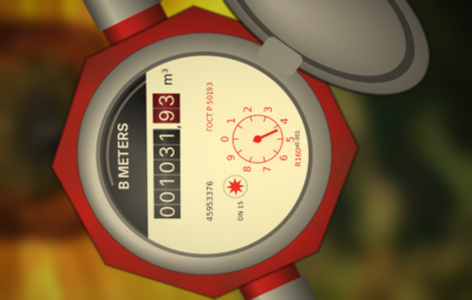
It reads 1031.934; m³
